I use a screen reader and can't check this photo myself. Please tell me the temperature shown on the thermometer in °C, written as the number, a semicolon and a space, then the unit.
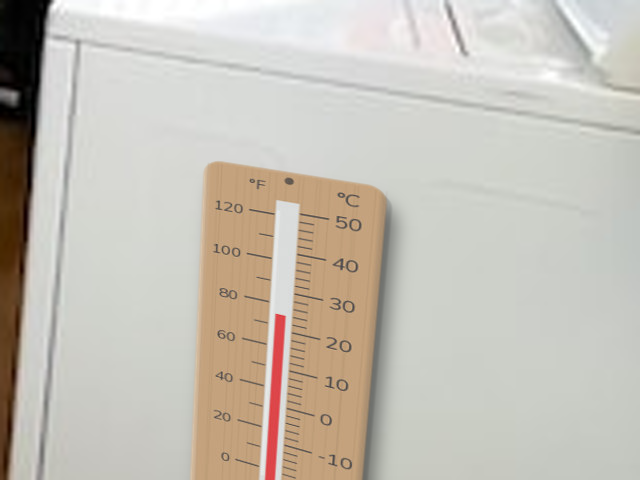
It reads 24; °C
